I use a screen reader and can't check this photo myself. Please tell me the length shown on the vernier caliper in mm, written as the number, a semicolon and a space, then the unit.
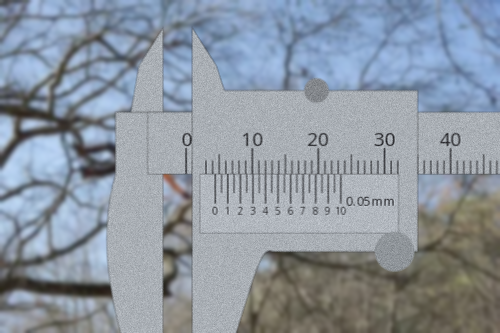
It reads 4.4; mm
